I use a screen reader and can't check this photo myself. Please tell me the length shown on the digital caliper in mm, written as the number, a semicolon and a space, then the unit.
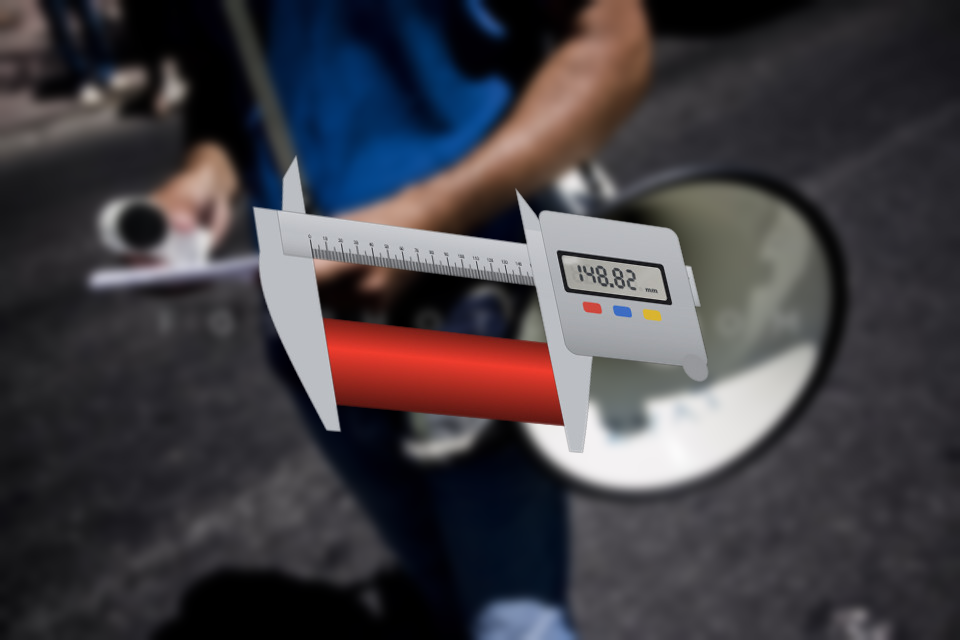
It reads 148.82; mm
